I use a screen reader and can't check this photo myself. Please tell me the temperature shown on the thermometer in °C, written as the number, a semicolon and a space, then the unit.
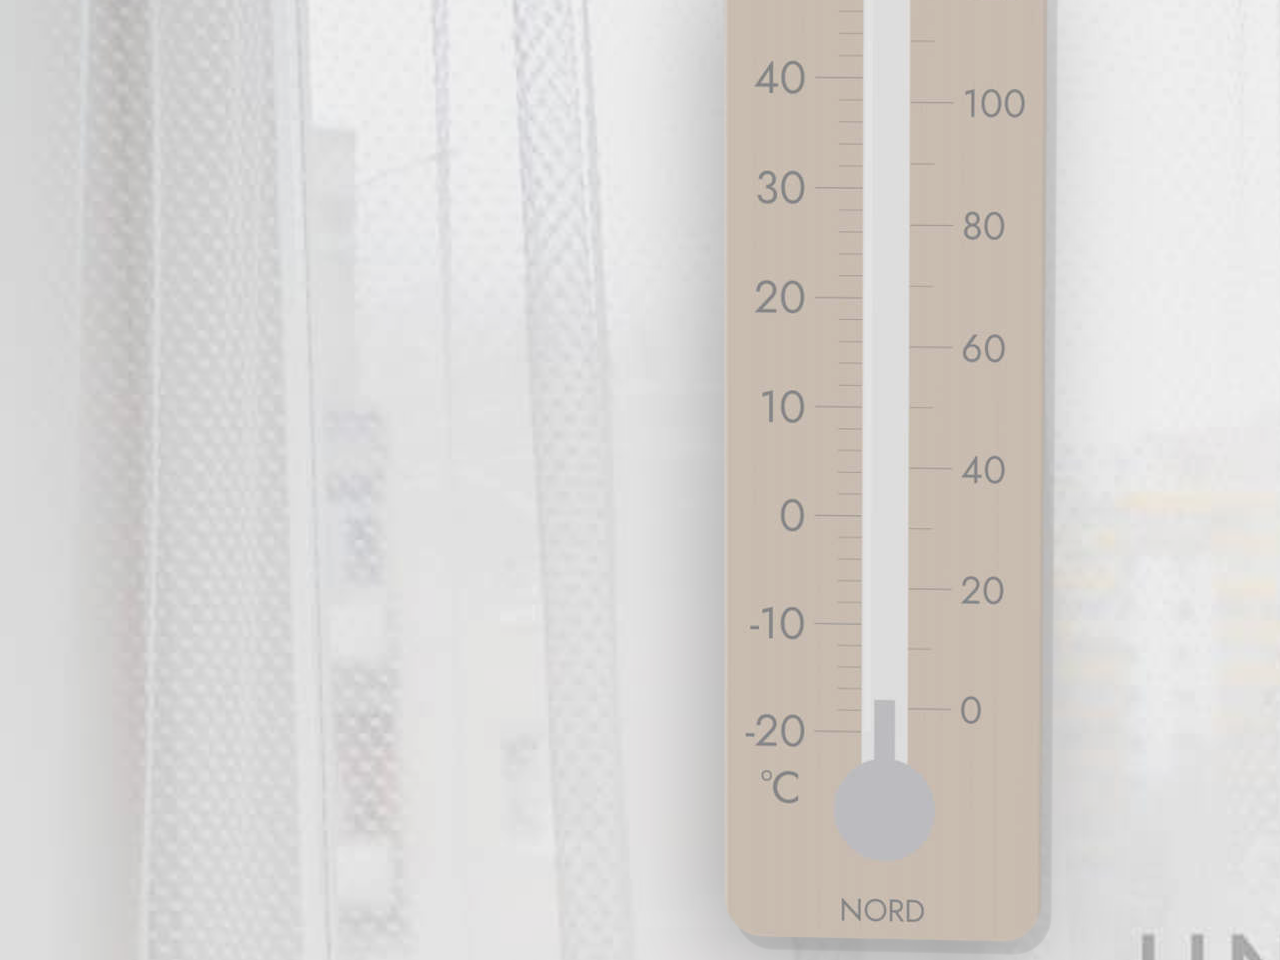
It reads -17; °C
